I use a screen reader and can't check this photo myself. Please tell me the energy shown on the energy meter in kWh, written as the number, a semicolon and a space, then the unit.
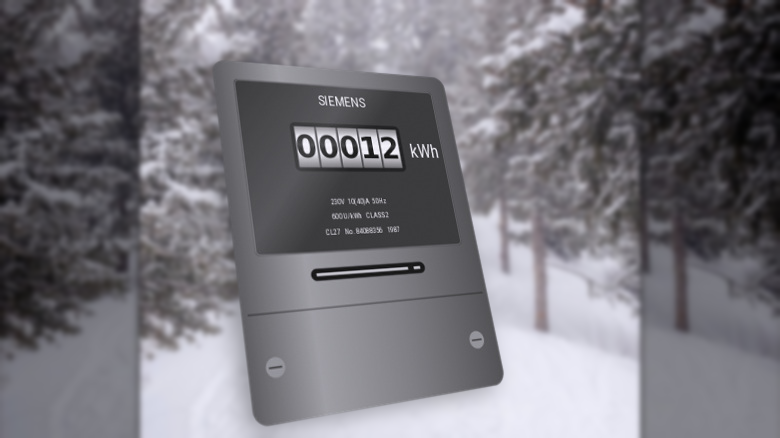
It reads 12; kWh
